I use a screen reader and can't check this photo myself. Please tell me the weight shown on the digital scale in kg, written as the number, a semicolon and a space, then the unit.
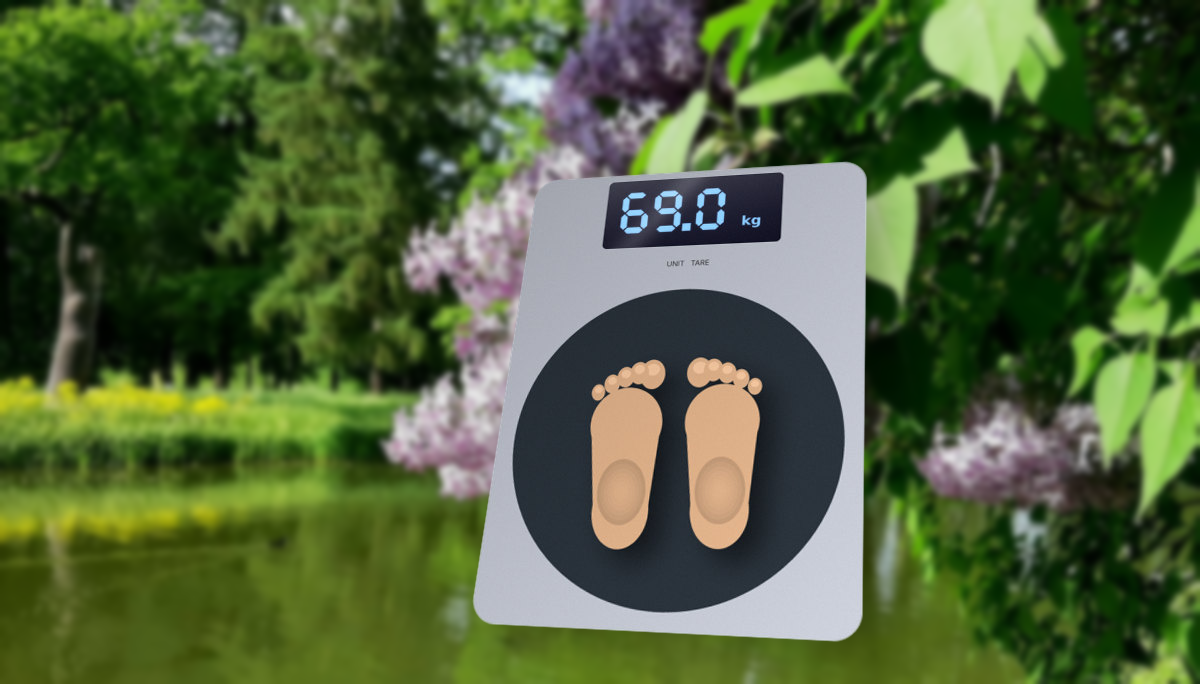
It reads 69.0; kg
